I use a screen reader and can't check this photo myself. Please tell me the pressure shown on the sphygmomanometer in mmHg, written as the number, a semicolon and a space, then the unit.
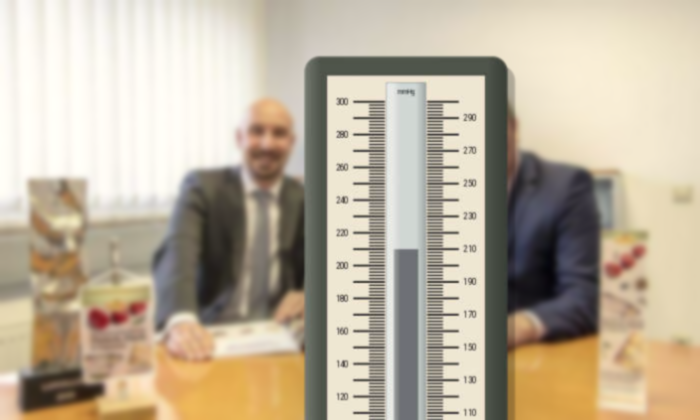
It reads 210; mmHg
